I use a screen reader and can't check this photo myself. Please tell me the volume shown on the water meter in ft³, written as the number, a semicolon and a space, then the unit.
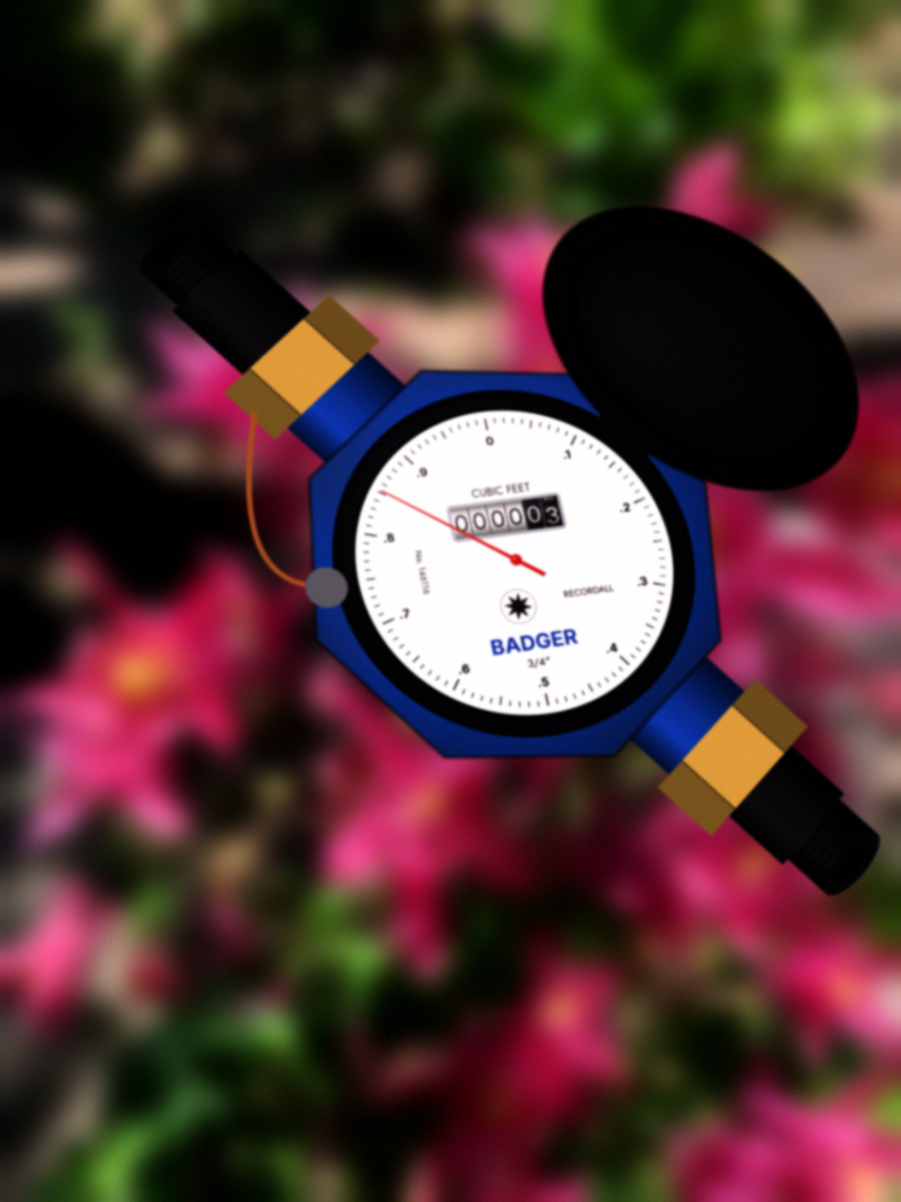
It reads 2.85; ft³
